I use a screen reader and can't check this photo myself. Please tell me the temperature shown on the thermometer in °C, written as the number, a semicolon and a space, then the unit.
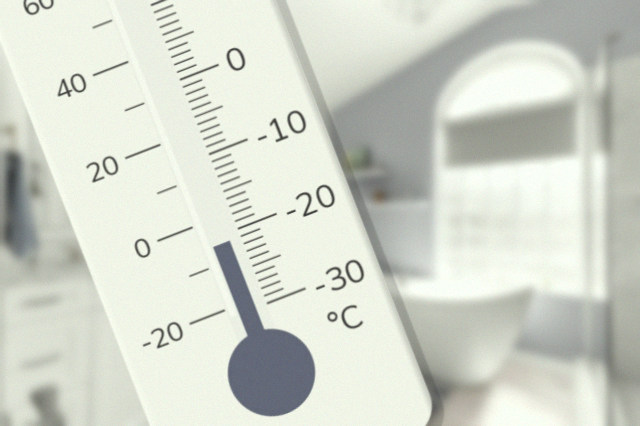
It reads -21; °C
